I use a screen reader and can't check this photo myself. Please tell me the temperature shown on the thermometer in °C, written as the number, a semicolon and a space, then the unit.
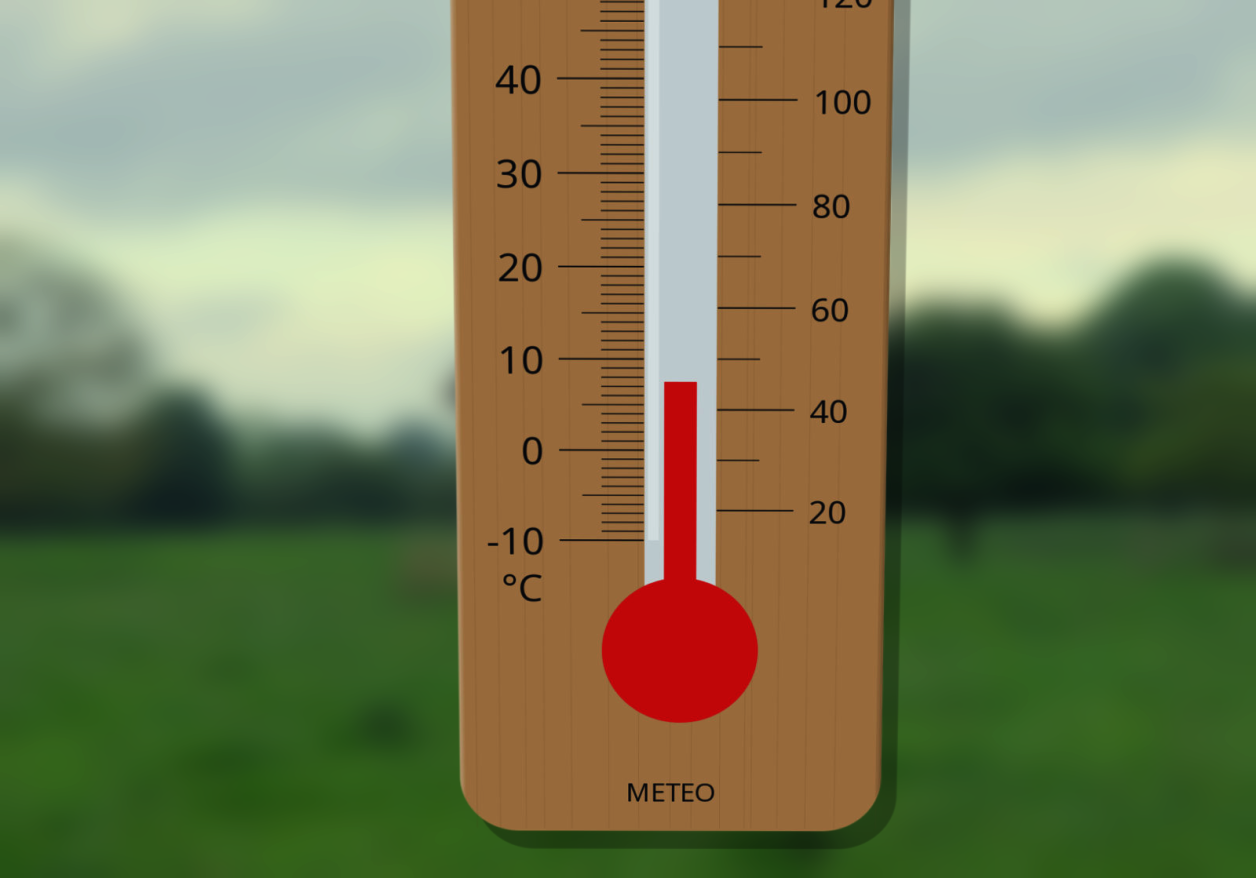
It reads 7.5; °C
